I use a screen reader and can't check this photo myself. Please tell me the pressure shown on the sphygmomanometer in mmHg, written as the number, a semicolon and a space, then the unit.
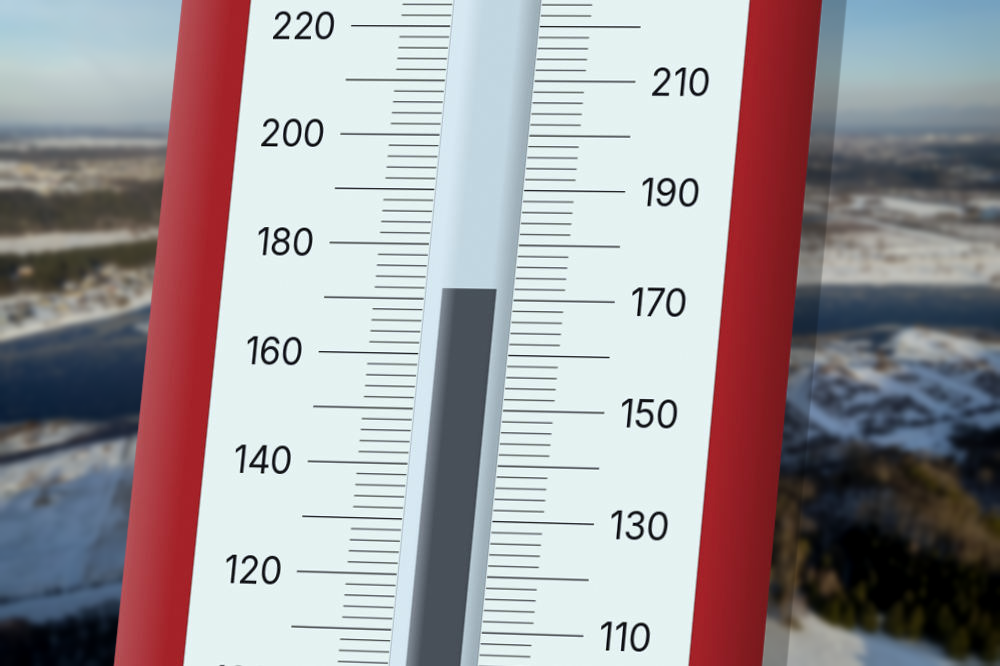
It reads 172; mmHg
